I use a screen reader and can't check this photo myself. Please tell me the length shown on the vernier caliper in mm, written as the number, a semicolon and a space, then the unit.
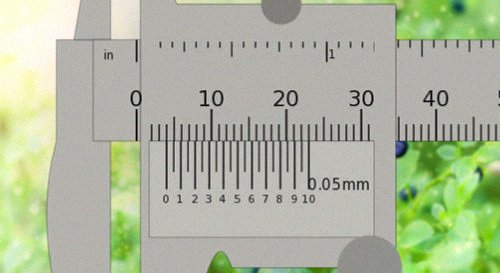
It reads 4.0; mm
